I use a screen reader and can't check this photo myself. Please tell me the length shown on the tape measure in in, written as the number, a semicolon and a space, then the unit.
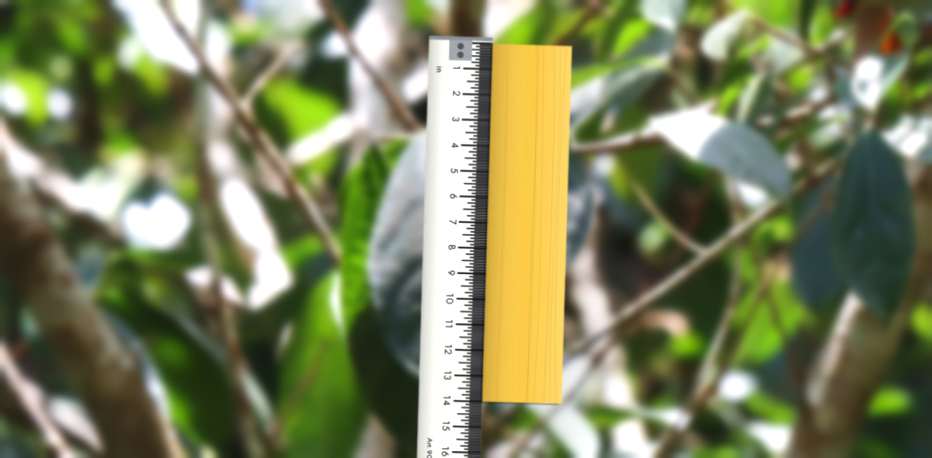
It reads 14; in
